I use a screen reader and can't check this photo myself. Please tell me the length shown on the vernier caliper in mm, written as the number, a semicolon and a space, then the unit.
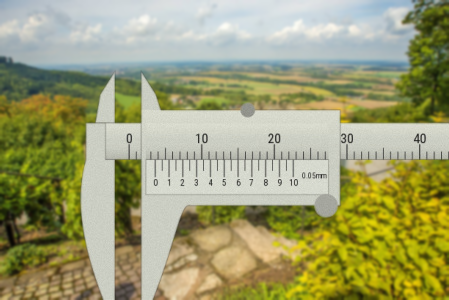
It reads 3.6; mm
